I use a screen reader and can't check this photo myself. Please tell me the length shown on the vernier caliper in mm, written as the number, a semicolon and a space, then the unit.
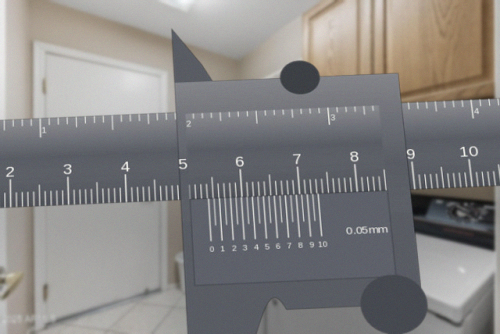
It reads 54.2; mm
